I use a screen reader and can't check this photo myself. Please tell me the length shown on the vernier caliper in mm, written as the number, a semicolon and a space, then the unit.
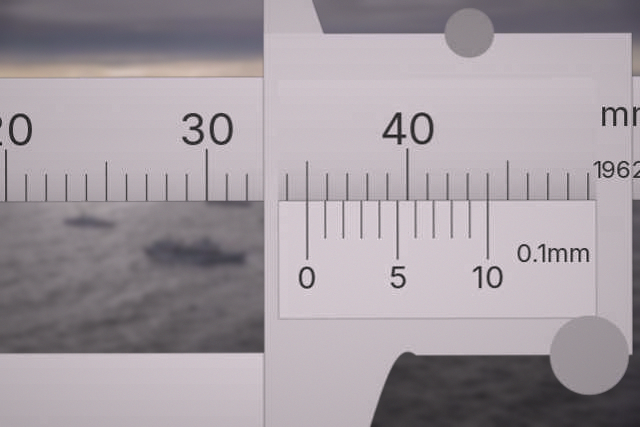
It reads 35.0; mm
